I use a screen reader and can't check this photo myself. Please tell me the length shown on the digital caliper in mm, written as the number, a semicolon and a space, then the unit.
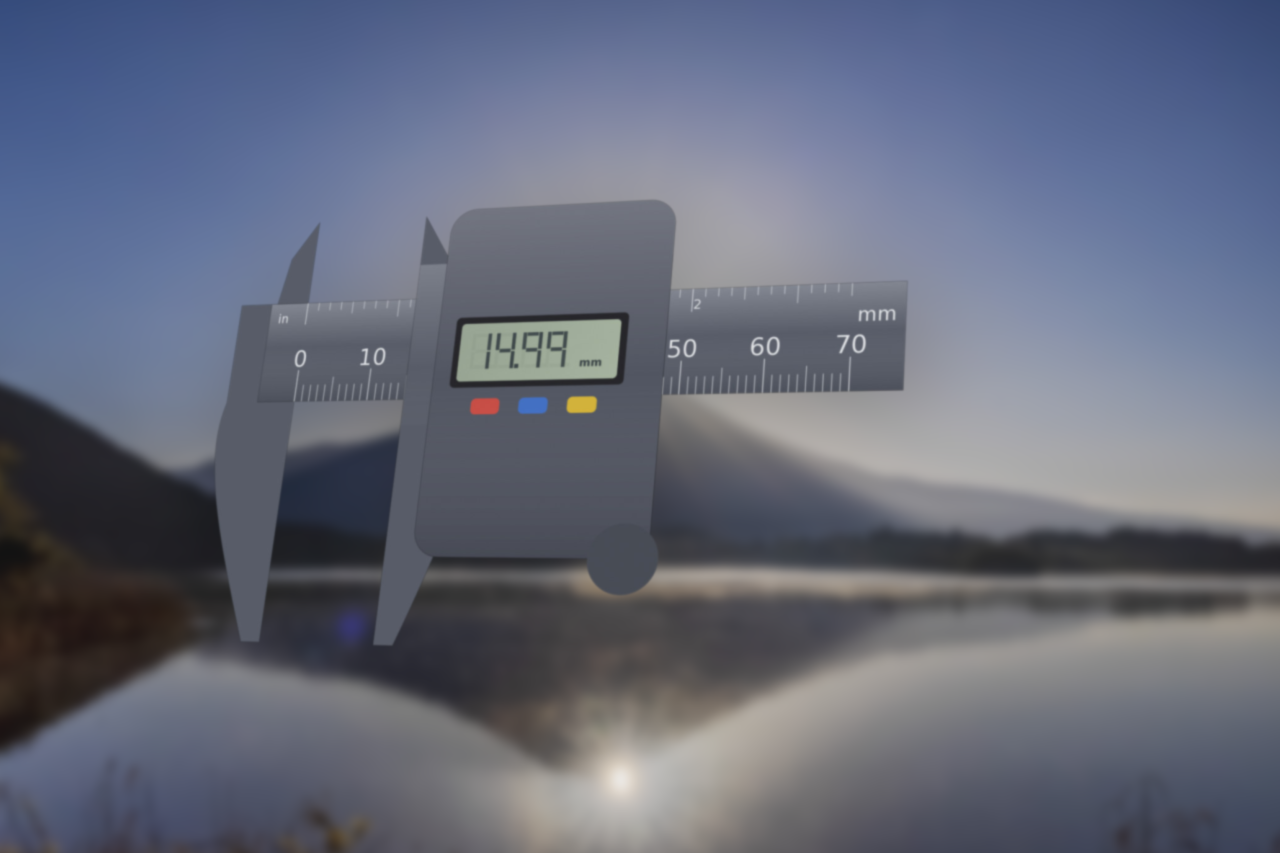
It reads 14.99; mm
